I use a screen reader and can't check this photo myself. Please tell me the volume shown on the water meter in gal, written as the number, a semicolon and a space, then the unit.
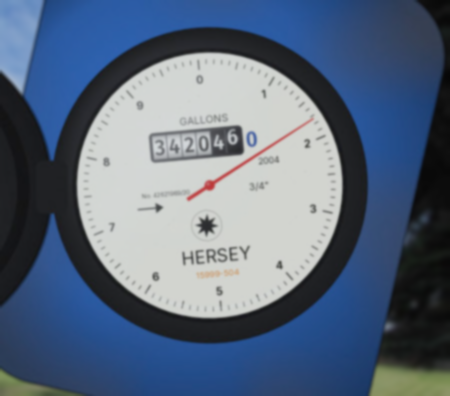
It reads 3420461.7; gal
